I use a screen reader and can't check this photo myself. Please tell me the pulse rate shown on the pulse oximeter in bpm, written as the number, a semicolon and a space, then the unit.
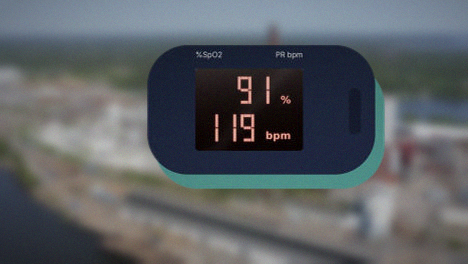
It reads 119; bpm
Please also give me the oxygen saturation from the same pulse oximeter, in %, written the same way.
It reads 91; %
